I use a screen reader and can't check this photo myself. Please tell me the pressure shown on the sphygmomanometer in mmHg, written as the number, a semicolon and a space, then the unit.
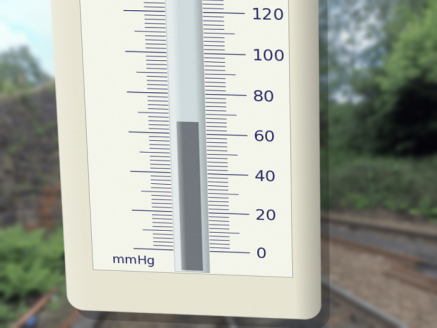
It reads 66; mmHg
